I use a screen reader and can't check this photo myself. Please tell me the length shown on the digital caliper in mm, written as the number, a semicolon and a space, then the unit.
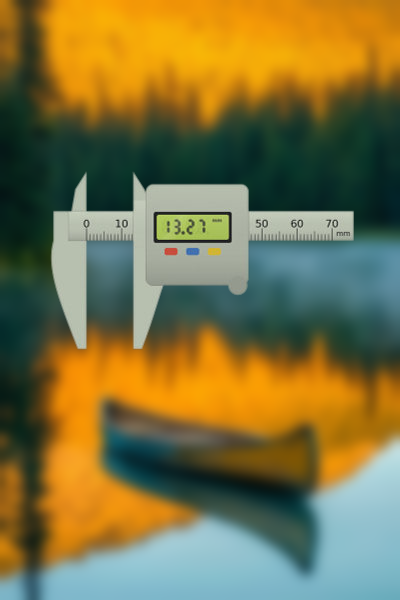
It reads 13.27; mm
